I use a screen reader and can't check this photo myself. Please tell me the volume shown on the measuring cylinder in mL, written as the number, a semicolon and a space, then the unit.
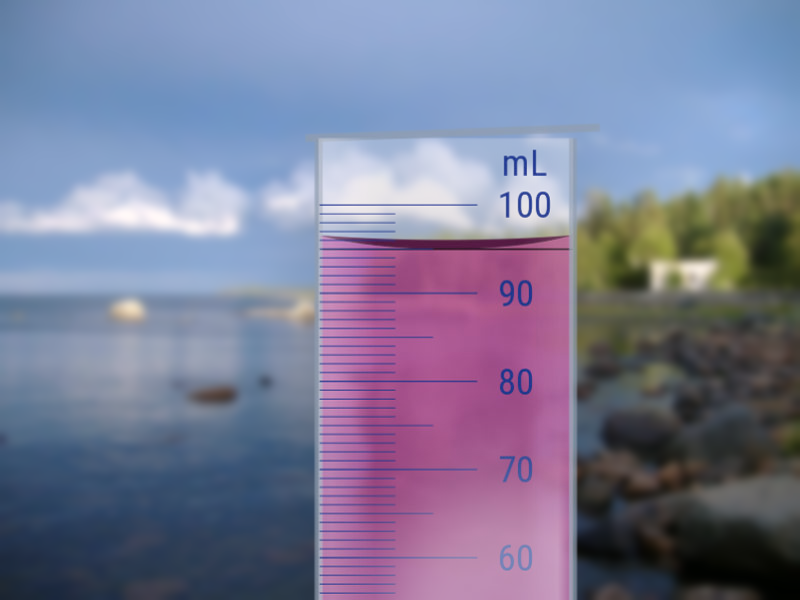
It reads 95; mL
